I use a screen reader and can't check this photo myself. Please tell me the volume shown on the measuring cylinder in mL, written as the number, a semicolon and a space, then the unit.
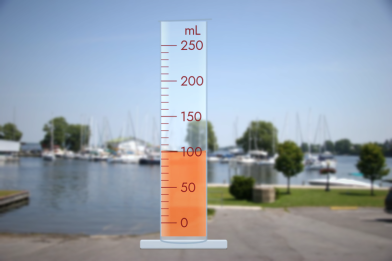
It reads 100; mL
